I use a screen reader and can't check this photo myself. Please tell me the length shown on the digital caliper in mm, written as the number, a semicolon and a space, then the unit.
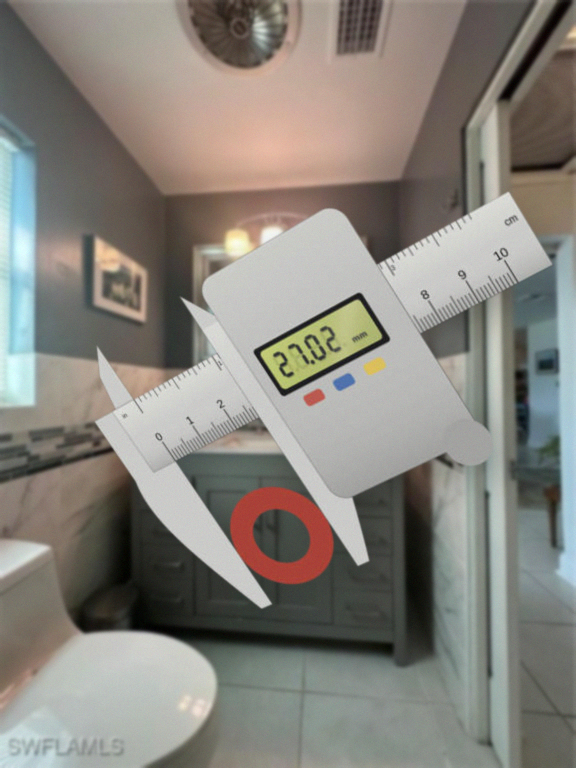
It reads 27.02; mm
